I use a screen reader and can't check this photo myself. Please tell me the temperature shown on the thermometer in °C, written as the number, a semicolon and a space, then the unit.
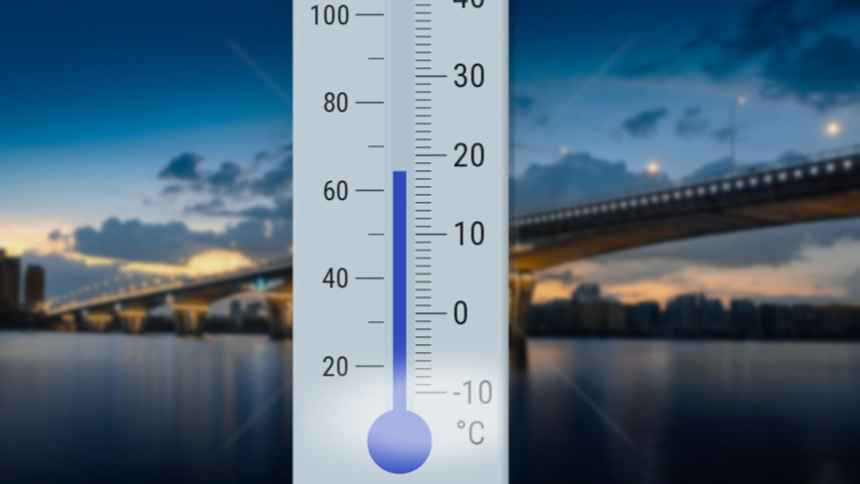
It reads 18; °C
